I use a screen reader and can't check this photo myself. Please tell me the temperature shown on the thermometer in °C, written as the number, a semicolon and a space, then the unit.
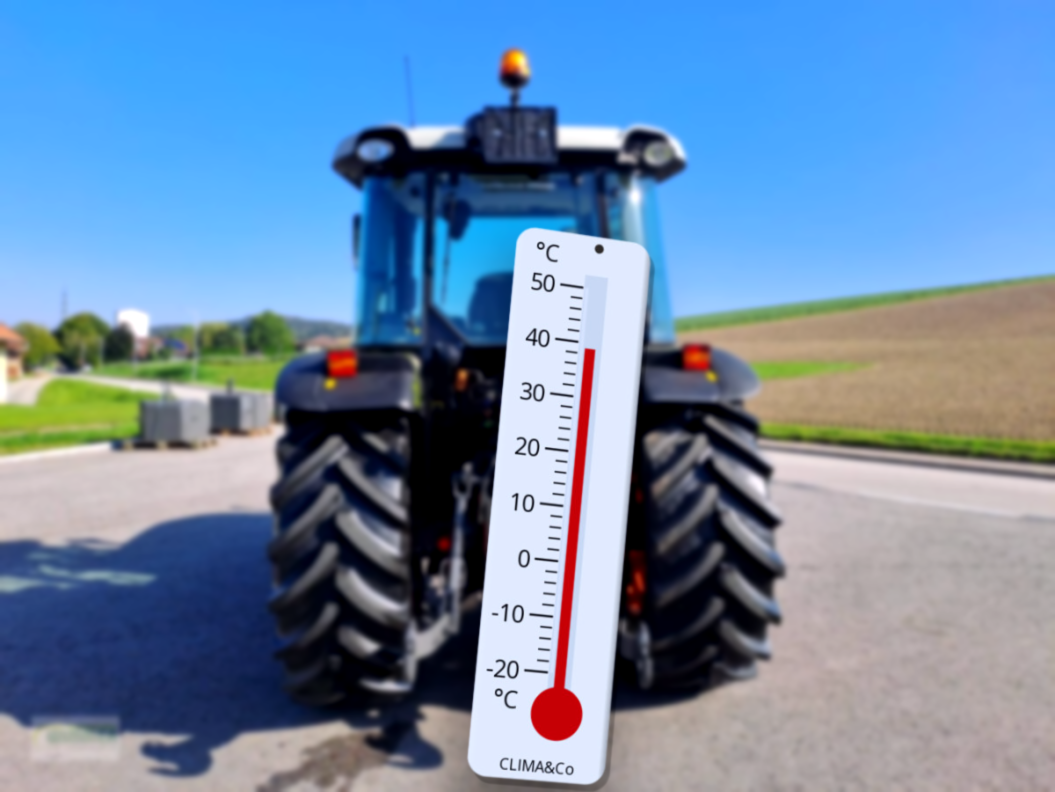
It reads 39; °C
